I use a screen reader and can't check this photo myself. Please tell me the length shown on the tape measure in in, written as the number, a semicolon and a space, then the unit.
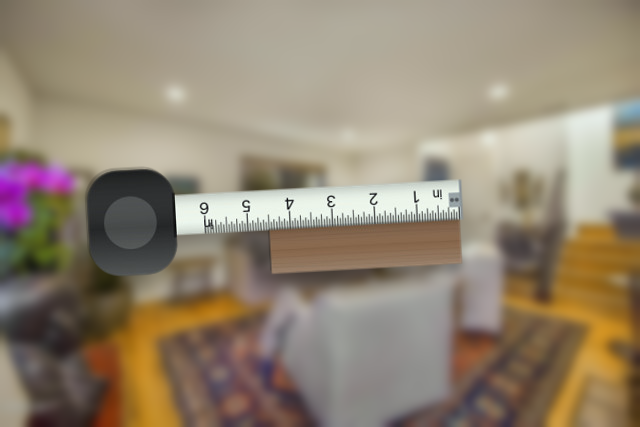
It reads 4.5; in
